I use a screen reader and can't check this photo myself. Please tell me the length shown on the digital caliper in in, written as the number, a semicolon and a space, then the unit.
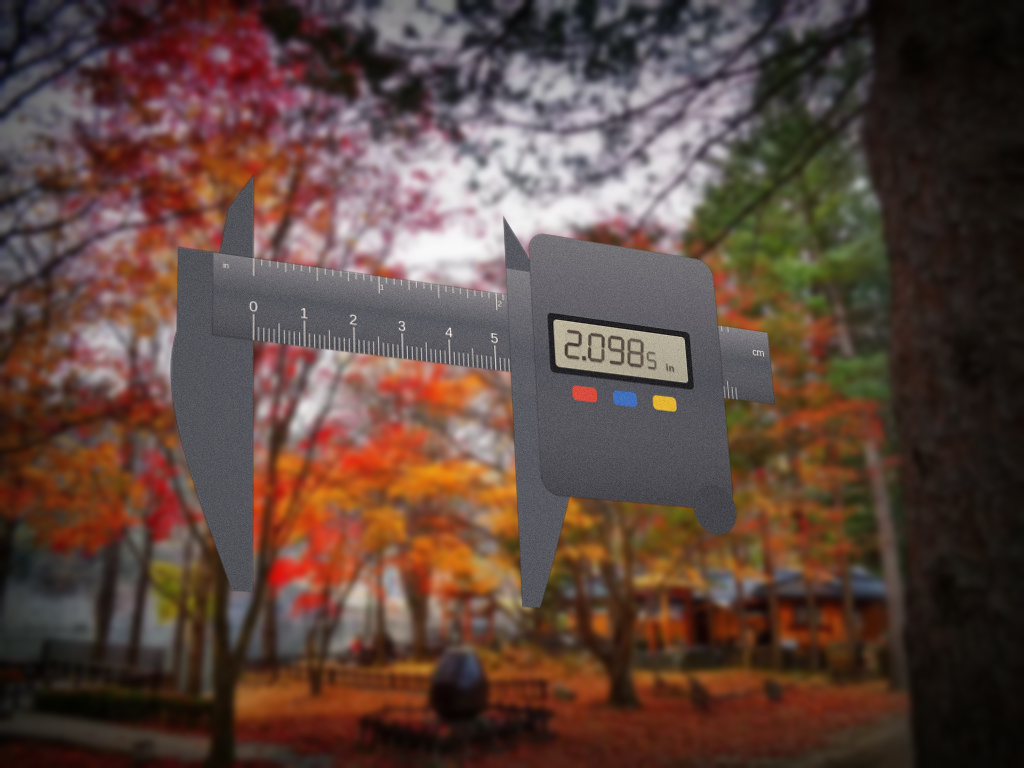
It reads 2.0985; in
